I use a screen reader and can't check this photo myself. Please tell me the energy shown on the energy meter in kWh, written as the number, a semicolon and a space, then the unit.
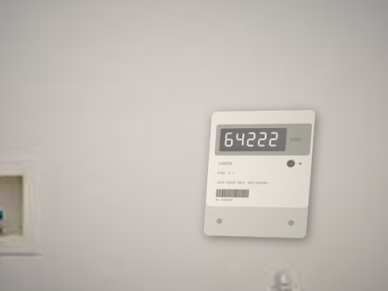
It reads 64222; kWh
